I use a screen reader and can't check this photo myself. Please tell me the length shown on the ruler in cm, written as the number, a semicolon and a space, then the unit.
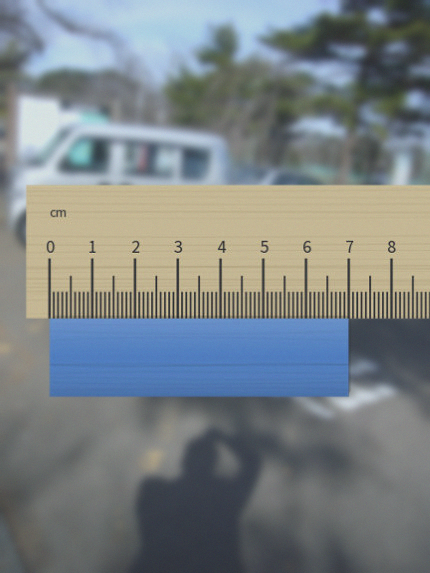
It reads 7; cm
